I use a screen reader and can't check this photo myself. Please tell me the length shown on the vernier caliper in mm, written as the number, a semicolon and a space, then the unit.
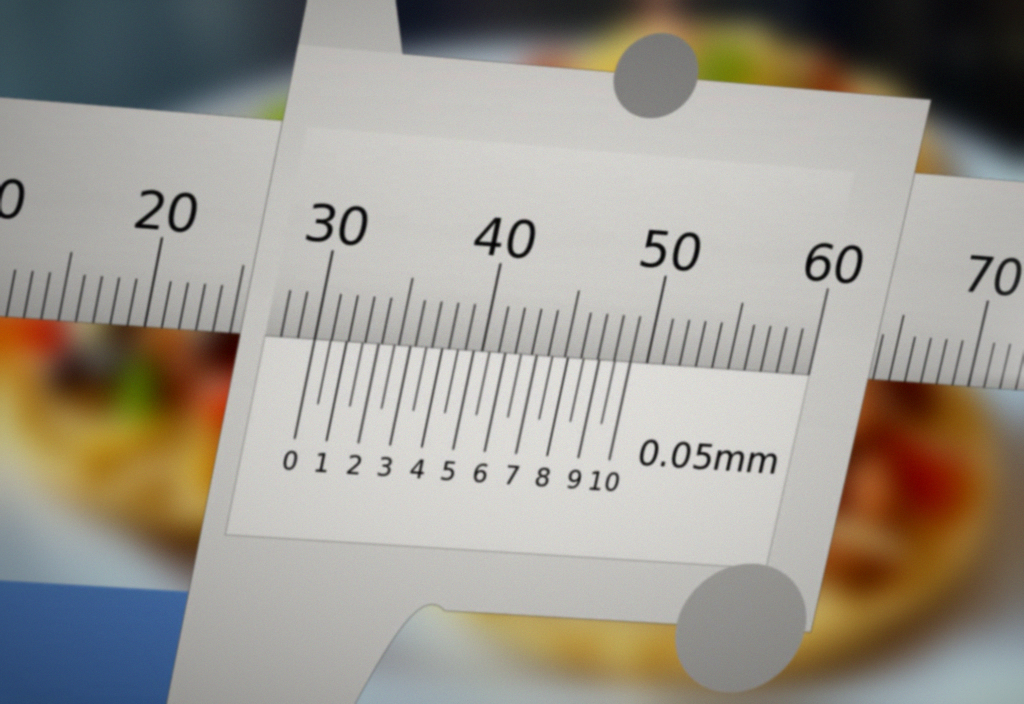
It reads 30.0; mm
